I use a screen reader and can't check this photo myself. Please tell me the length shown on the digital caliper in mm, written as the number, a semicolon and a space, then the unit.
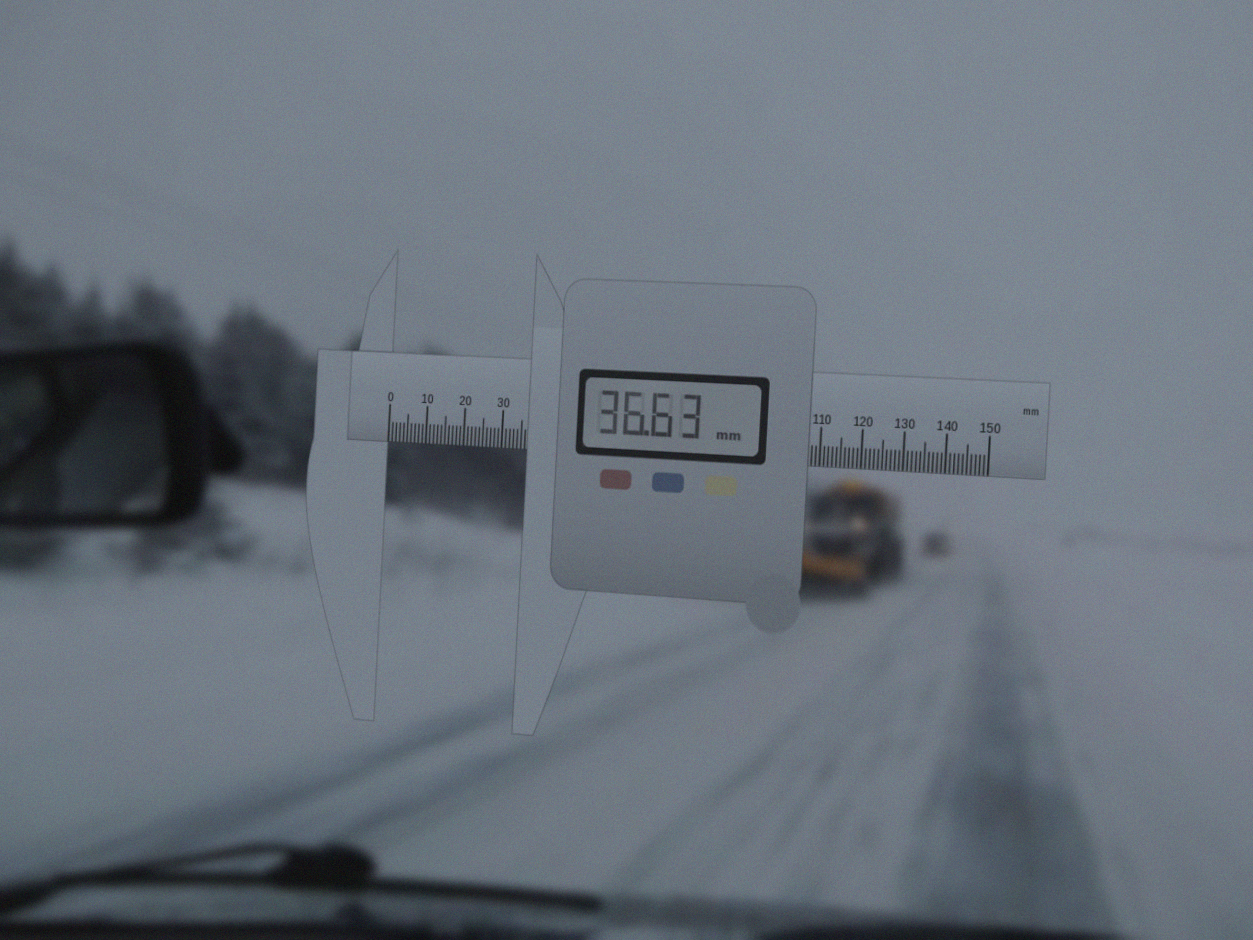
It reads 36.63; mm
